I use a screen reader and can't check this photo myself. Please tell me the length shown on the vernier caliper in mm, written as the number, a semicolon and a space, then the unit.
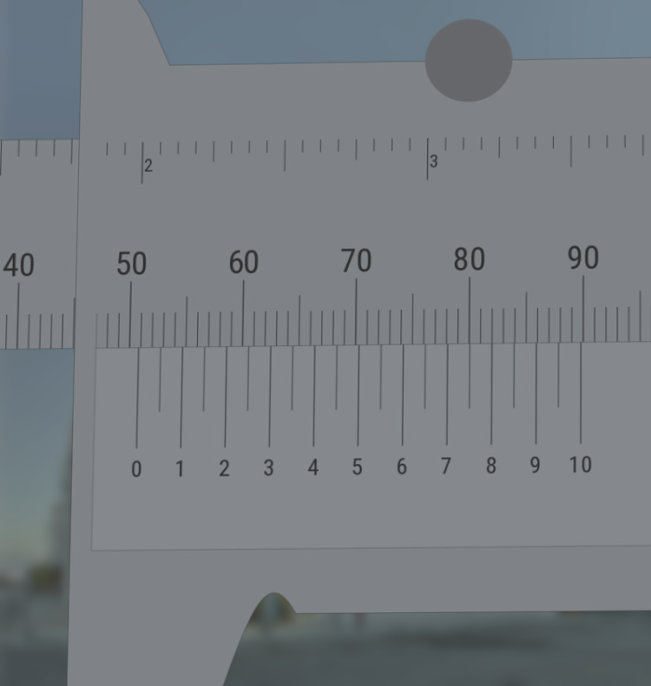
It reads 50.8; mm
